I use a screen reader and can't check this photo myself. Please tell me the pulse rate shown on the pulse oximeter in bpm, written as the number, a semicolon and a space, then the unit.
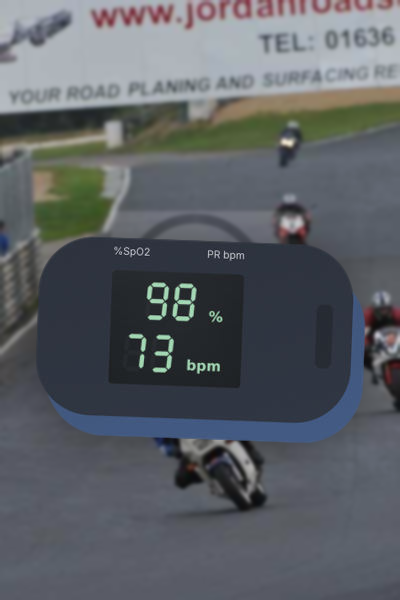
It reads 73; bpm
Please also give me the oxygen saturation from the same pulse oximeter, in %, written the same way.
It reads 98; %
